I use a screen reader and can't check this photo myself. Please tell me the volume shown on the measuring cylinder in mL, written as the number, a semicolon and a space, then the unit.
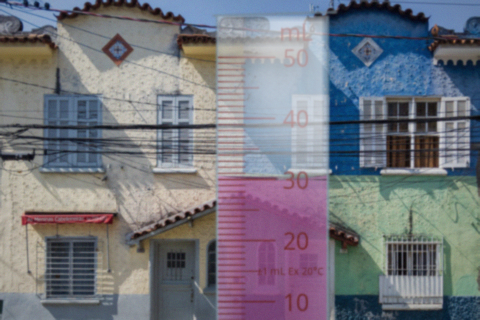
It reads 30; mL
